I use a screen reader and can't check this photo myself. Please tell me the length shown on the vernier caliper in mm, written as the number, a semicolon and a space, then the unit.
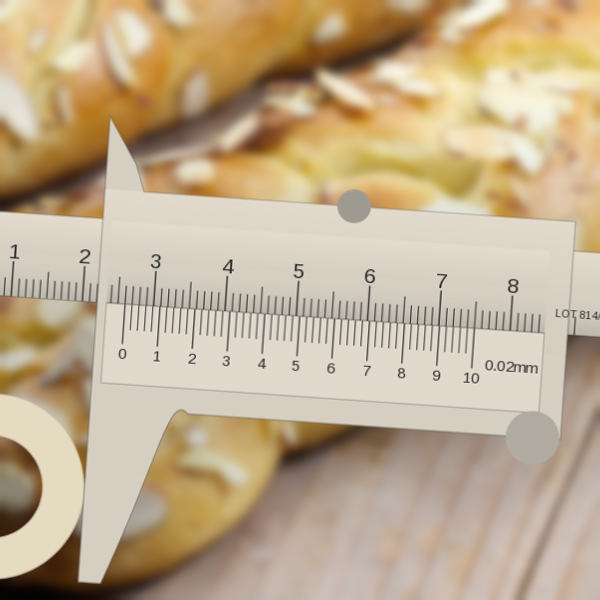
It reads 26.0; mm
